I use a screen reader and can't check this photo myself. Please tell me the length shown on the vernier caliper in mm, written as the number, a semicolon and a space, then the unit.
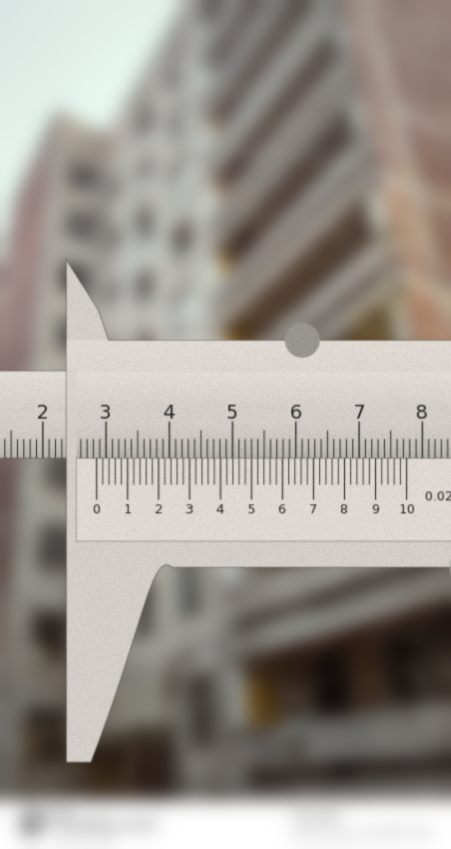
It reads 28.5; mm
